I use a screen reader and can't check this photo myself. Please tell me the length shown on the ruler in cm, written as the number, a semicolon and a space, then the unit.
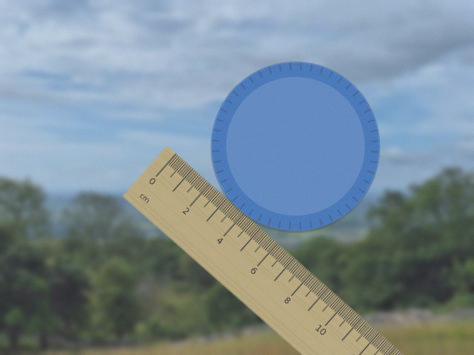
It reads 7.5; cm
